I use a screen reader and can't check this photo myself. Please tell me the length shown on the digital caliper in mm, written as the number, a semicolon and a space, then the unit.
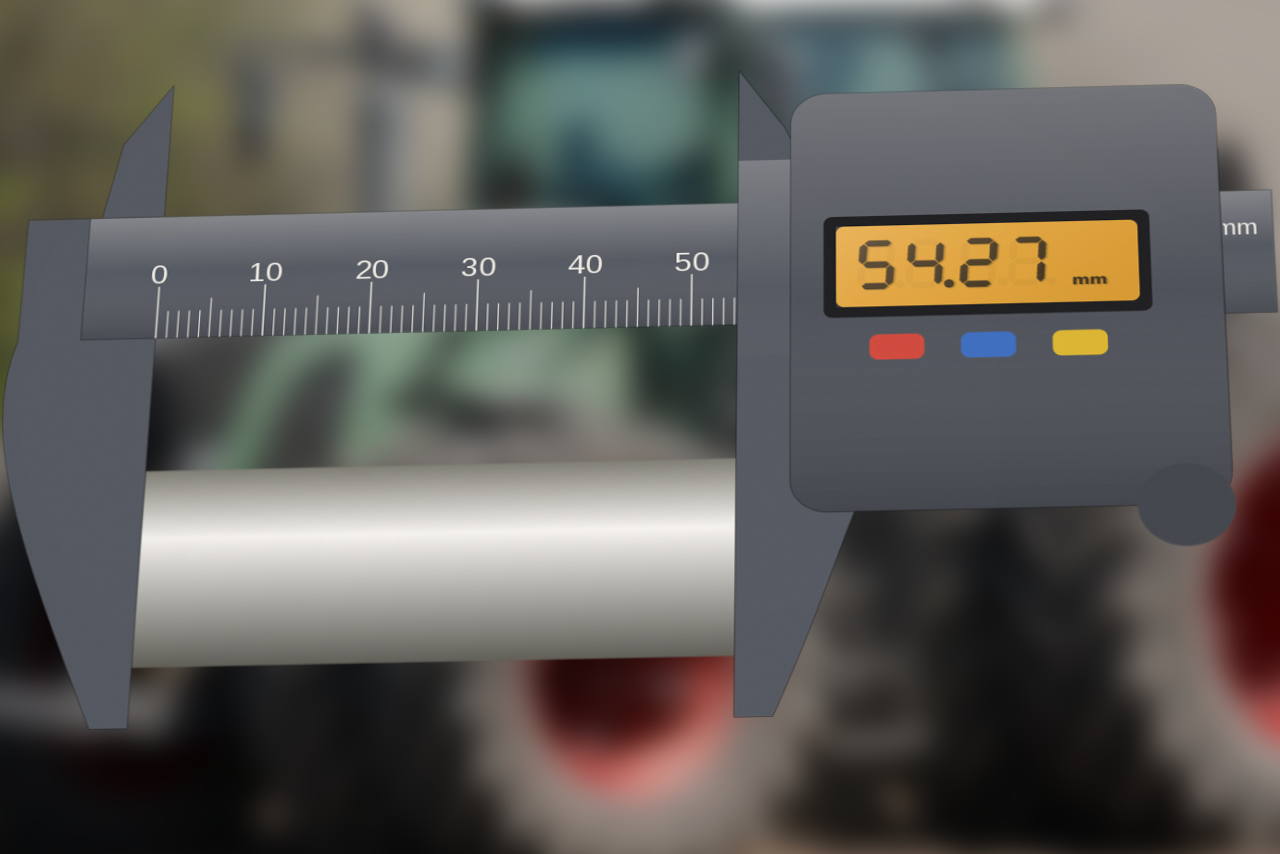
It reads 54.27; mm
